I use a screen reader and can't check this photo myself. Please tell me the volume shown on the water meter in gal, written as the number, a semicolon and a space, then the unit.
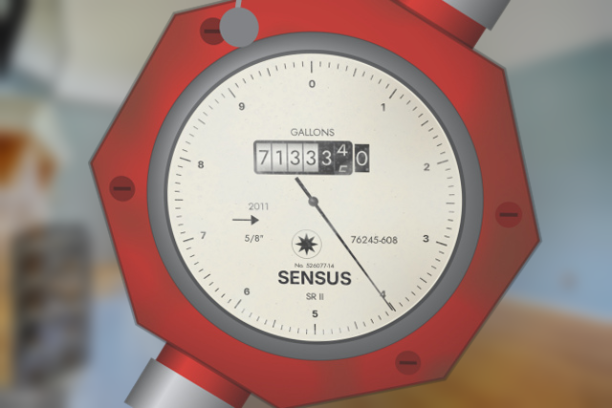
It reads 7133344.0; gal
